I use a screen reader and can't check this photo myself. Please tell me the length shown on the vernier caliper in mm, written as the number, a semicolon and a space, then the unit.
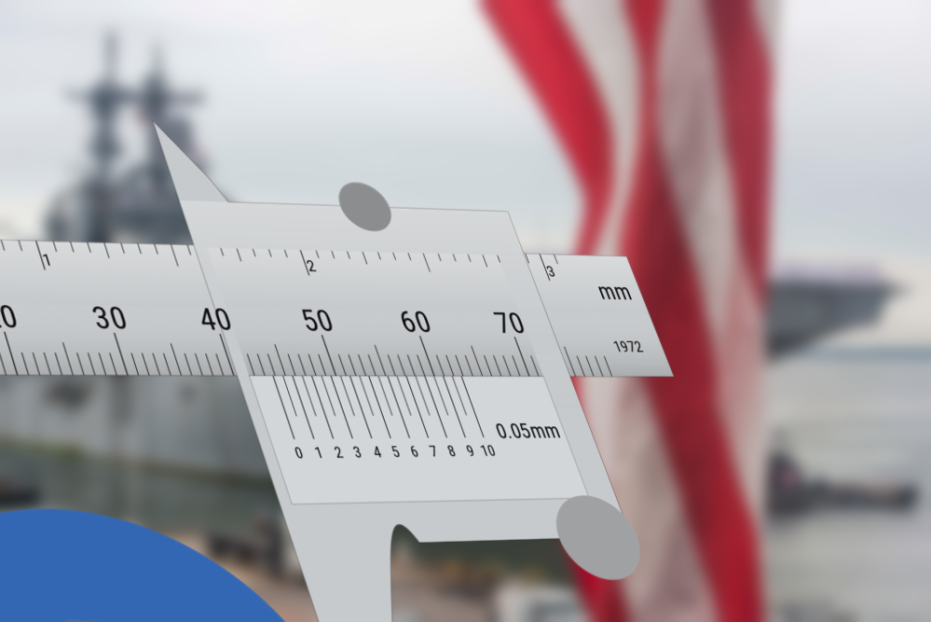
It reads 43.8; mm
